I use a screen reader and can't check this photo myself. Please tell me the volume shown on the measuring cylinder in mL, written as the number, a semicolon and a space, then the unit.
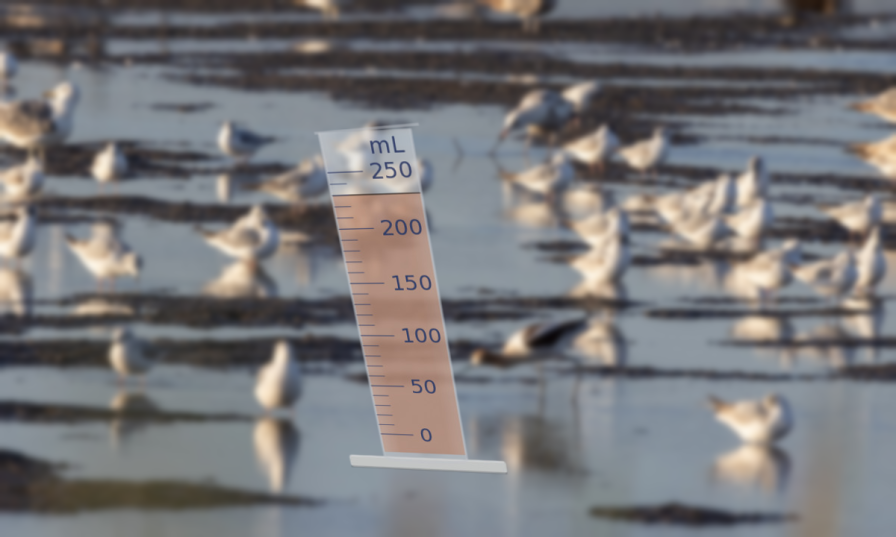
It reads 230; mL
